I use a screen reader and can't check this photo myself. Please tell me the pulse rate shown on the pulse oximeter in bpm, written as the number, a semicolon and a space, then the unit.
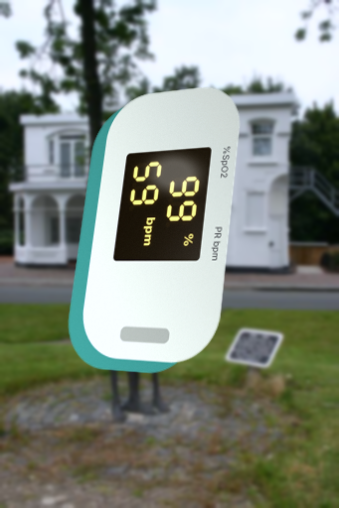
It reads 59; bpm
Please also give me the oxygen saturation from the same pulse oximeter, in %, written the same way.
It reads 99; %
